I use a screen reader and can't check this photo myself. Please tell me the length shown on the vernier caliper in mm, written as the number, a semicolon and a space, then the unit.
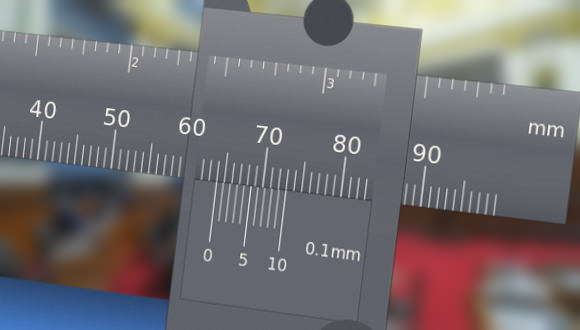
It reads 64.0; mm
